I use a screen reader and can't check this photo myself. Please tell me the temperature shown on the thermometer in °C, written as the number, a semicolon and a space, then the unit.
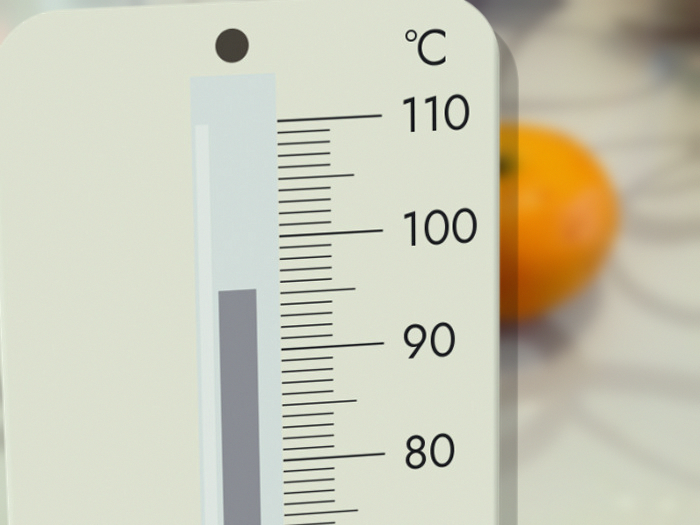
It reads 95.5; °C
